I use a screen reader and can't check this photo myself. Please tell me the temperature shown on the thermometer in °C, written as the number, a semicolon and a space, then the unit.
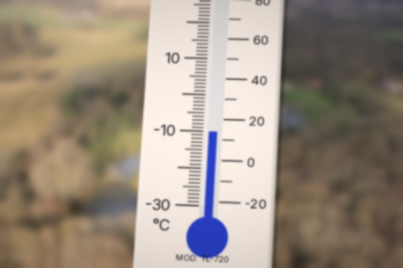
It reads -10; °C
